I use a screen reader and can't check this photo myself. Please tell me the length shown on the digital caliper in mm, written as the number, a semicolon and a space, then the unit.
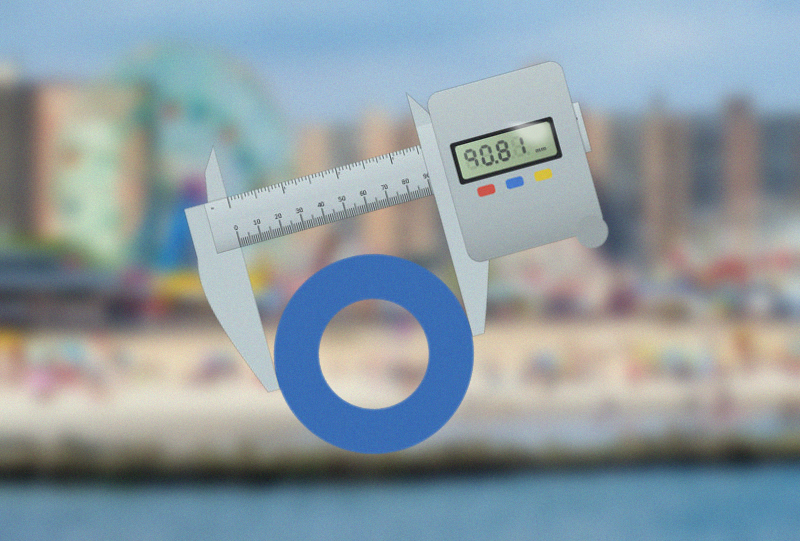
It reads 90.81; mm
